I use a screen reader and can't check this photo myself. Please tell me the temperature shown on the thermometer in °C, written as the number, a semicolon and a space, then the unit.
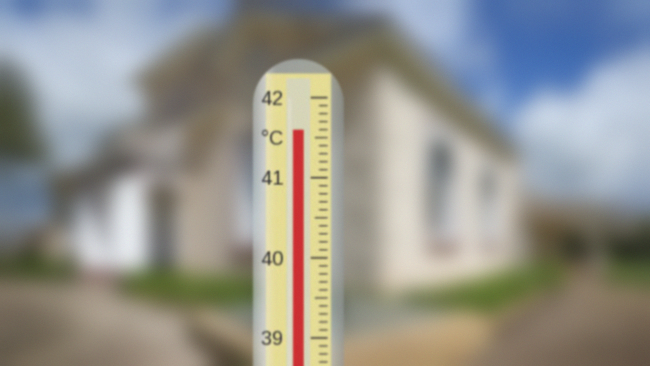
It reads 41.6; °C
